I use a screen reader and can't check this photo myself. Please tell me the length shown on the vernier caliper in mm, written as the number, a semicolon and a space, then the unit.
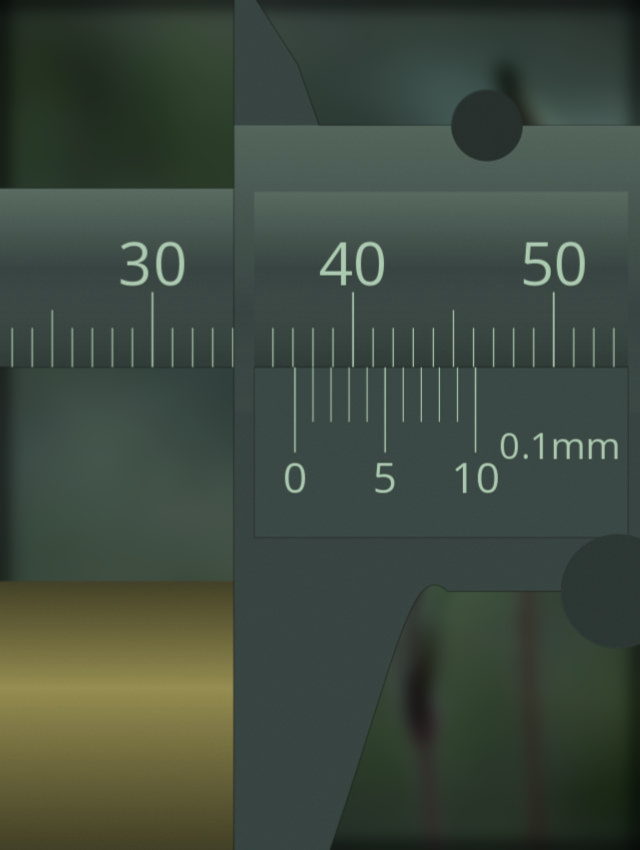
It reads 37.1; mm
